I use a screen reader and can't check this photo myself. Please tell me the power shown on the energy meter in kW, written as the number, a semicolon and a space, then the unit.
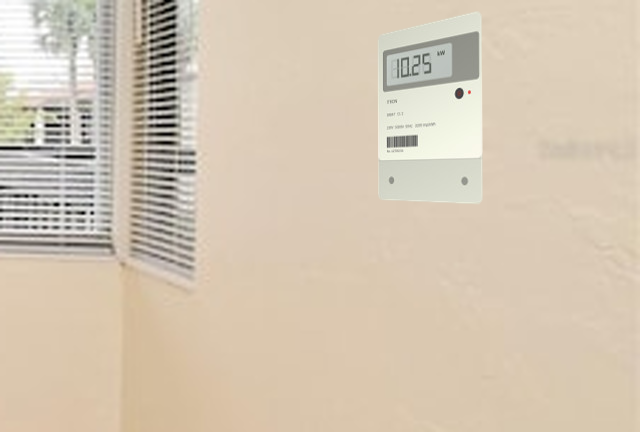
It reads 10.25; kW
